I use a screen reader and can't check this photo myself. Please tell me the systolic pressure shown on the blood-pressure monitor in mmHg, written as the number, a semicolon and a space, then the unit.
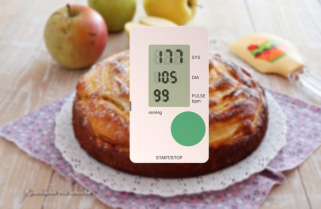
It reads 177; mmHg
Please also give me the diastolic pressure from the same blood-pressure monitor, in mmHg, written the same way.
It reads 105; mmHg
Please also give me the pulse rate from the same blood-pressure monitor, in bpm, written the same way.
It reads 99; bpm
